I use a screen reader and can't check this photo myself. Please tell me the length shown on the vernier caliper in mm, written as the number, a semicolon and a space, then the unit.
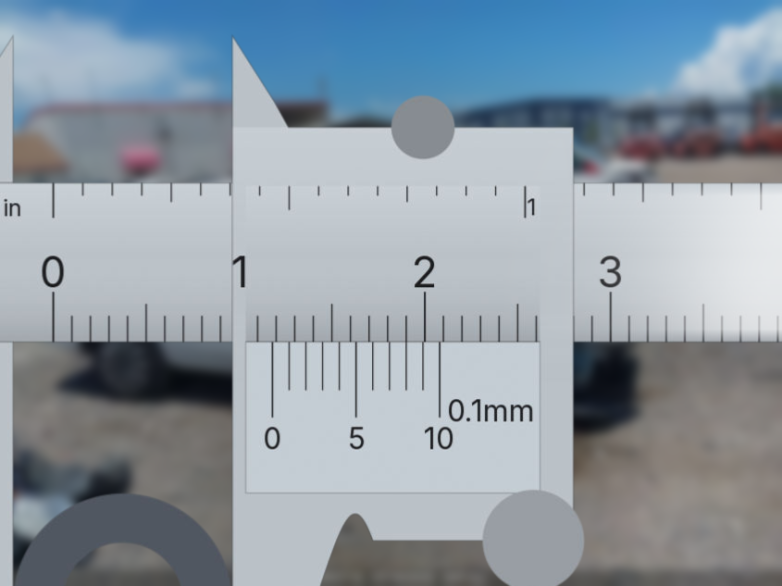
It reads 11.8; mm
